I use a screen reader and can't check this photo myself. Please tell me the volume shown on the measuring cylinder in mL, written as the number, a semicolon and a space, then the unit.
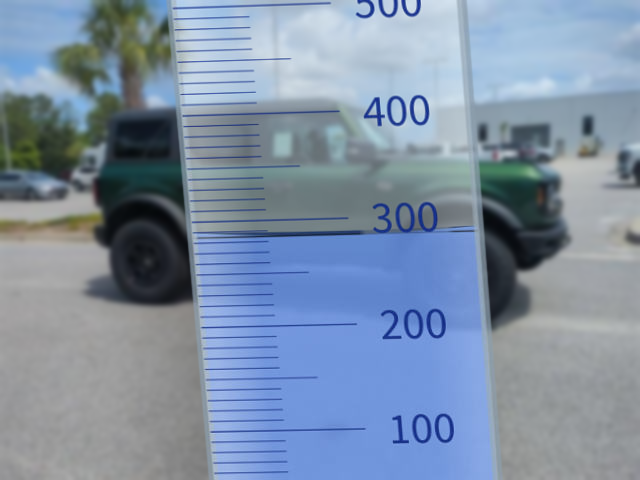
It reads 285; mL
